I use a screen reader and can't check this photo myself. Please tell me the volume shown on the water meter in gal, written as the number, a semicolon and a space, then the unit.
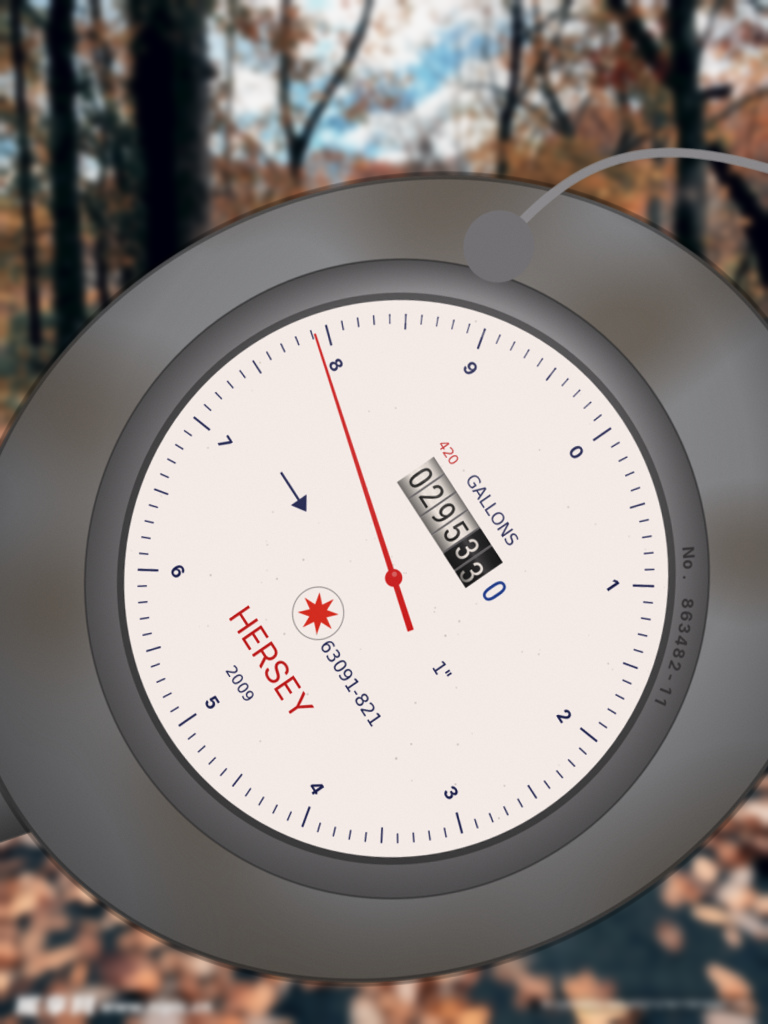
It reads 295327.9; gal
